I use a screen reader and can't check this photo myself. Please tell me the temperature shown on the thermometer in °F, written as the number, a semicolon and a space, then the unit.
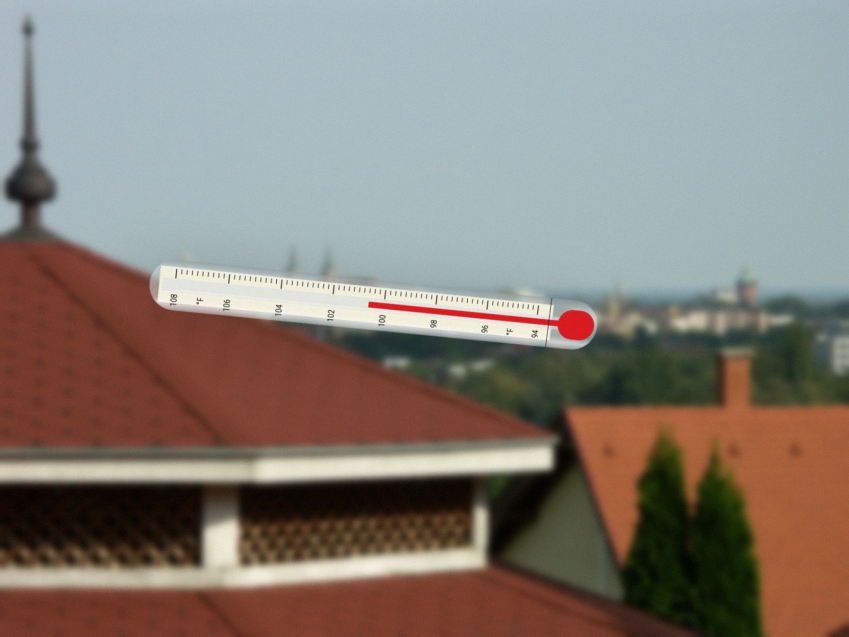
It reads 100.6; °F
